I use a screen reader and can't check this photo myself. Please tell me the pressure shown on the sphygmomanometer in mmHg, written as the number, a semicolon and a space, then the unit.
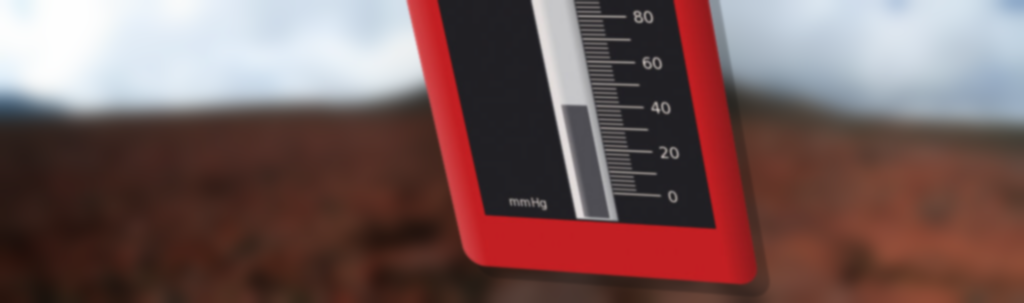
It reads 40; mmHg
